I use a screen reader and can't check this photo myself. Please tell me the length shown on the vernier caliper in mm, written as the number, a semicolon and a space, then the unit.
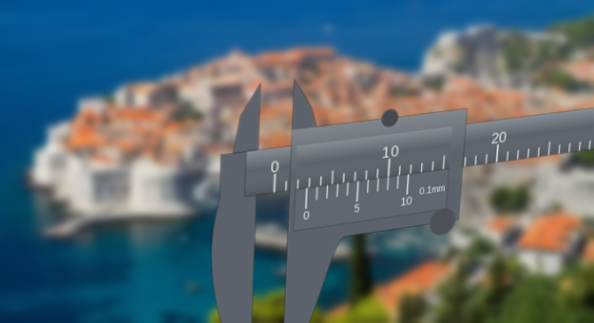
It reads 2.8; mm
